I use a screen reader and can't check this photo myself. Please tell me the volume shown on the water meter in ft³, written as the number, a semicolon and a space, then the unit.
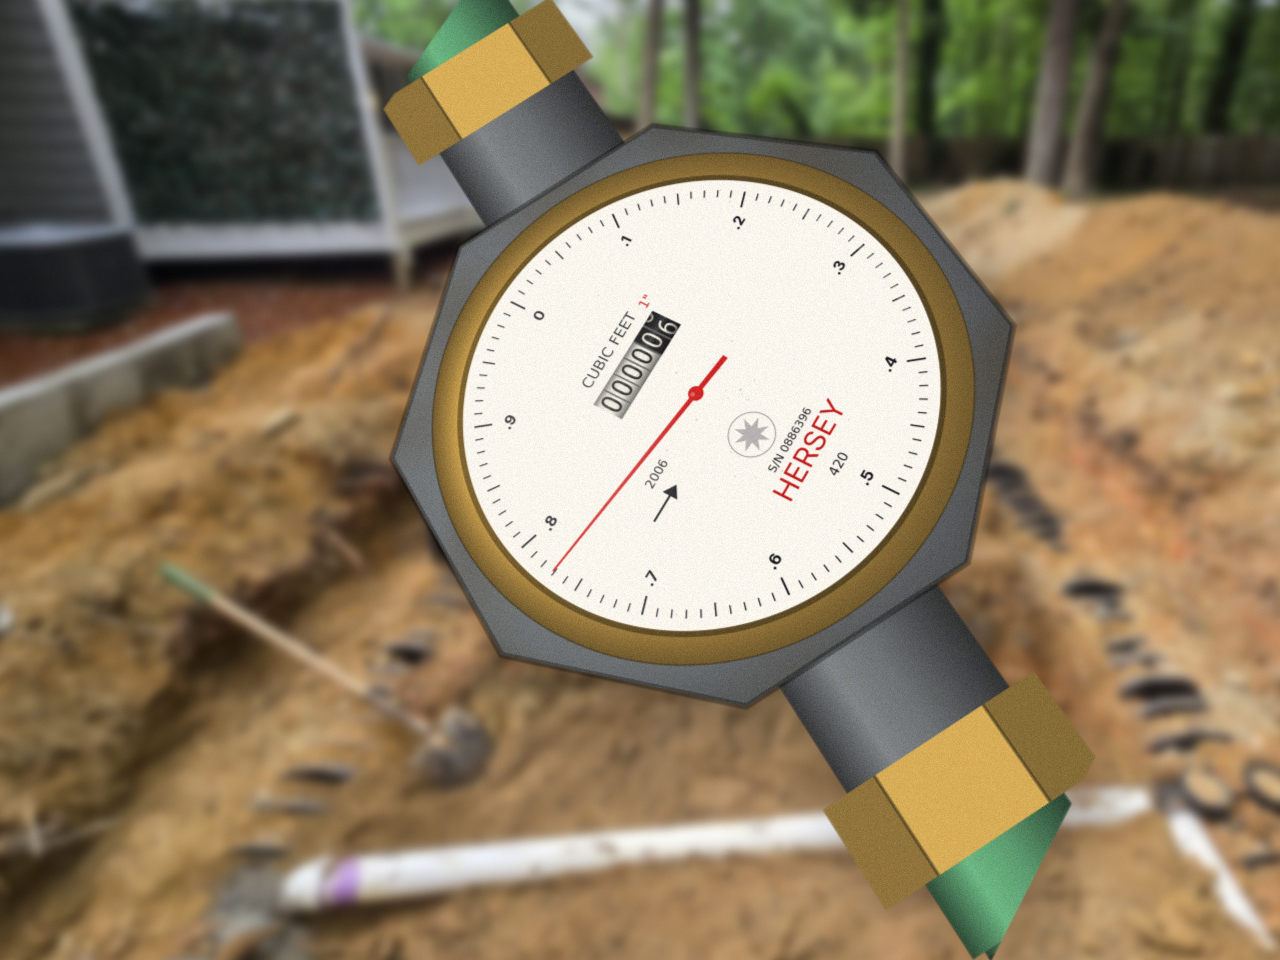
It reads 5.77; ft³
